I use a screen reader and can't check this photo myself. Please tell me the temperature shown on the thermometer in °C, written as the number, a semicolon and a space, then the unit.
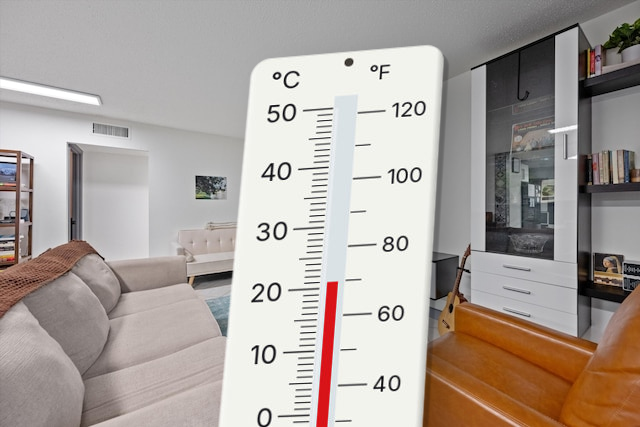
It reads 21; °C
